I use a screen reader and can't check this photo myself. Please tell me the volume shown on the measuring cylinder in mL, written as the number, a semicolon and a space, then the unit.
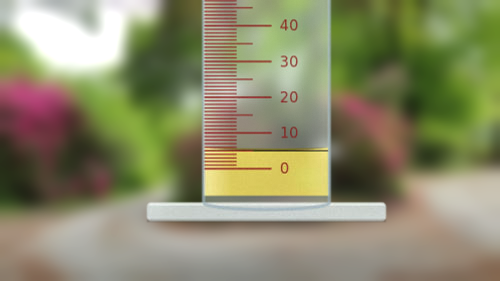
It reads 5; mL
